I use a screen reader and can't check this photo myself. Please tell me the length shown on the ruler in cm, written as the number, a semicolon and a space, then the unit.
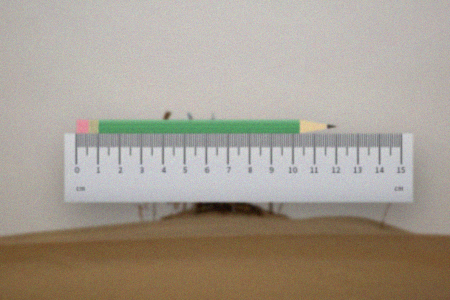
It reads 12; cm
